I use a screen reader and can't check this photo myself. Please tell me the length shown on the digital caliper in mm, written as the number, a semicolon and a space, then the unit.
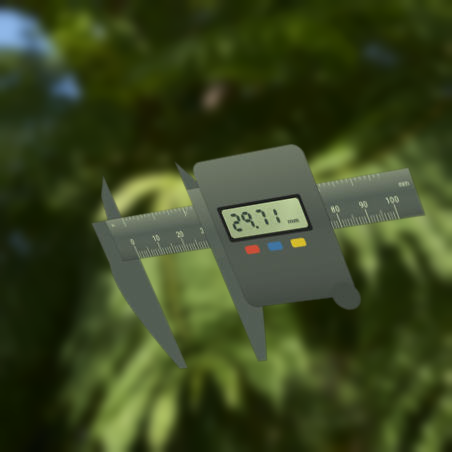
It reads 29.71; mm
